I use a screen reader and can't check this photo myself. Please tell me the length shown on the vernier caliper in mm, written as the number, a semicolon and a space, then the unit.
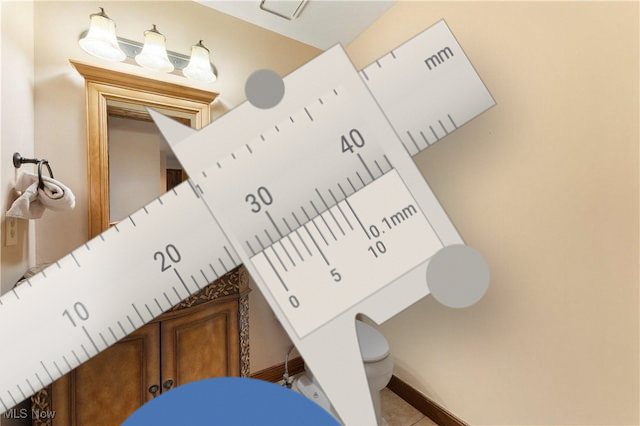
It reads 27.8; mm
